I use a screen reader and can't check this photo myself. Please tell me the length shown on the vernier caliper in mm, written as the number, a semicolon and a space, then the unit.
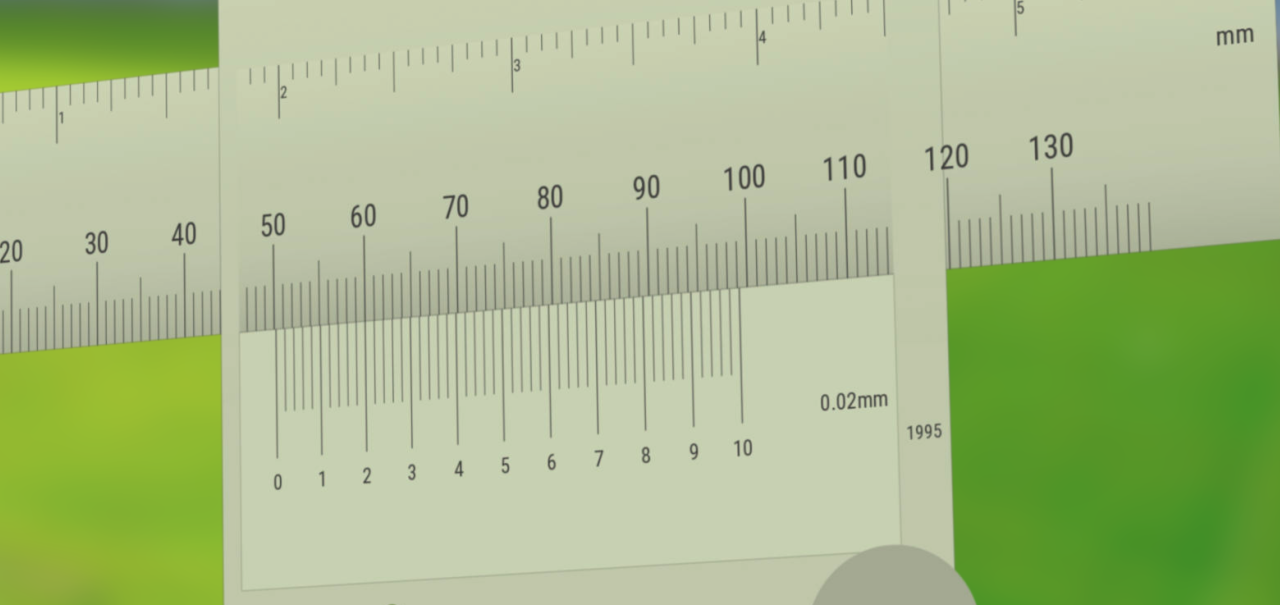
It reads 50.2; mm
